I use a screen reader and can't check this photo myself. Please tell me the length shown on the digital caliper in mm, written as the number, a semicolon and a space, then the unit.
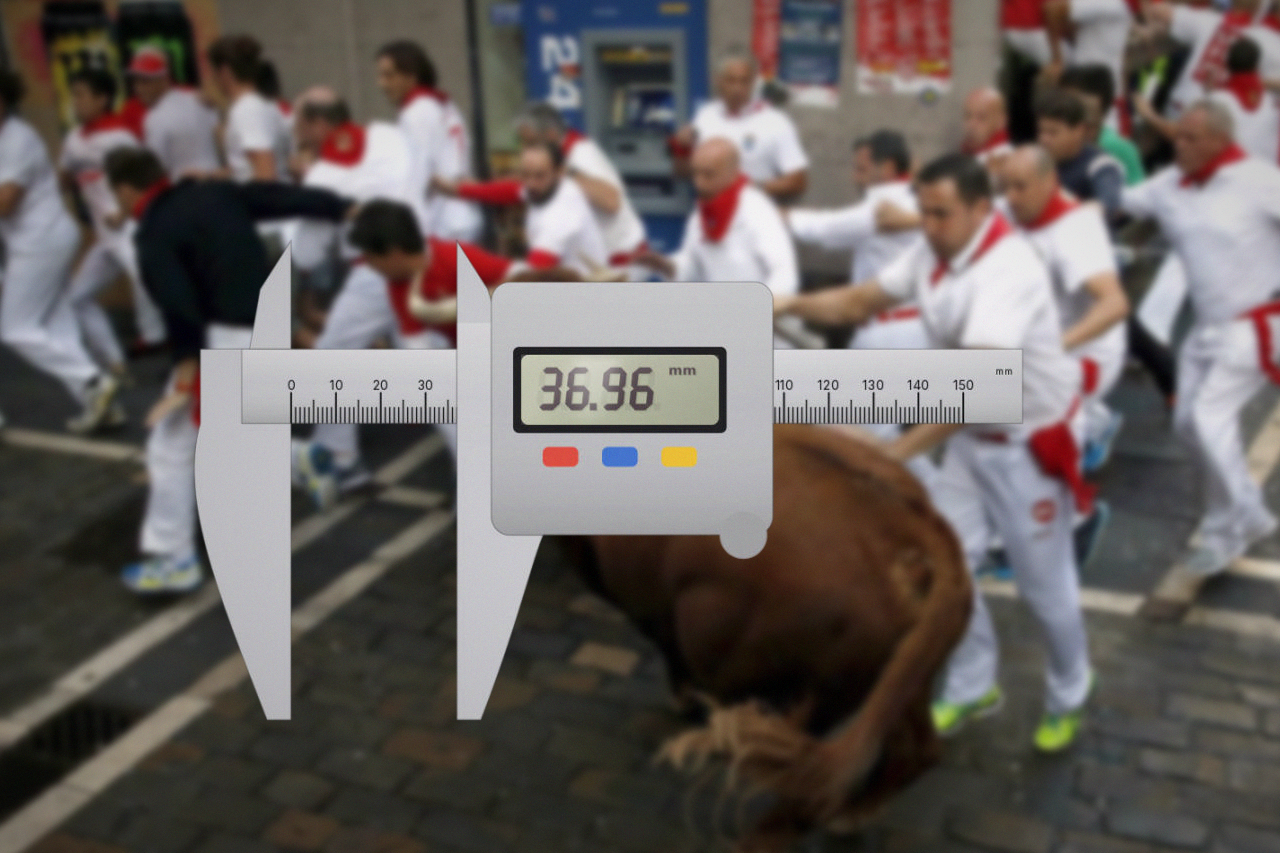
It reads 36.96; mm
